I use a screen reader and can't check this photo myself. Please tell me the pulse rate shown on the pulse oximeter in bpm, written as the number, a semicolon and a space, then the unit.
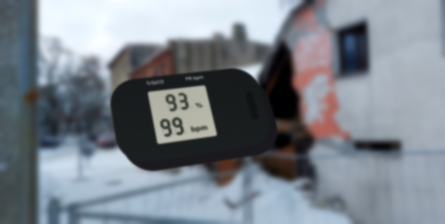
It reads 99; bpm
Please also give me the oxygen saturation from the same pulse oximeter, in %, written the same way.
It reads 93; %
